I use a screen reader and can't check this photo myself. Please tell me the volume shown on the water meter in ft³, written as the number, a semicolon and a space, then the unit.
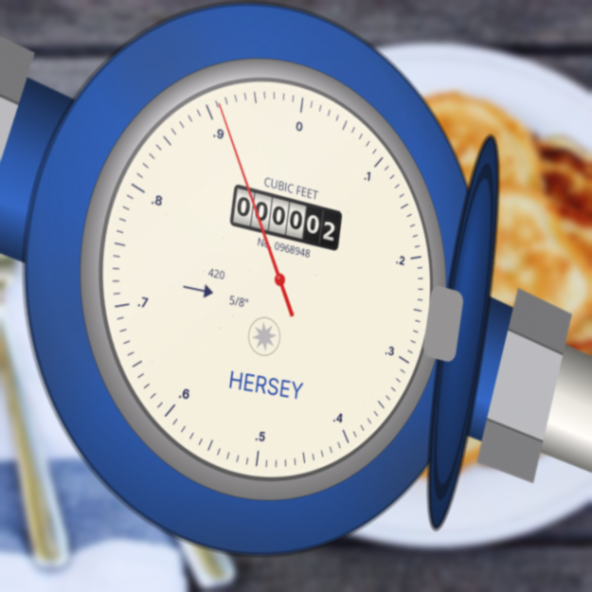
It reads 1.91; ft³
